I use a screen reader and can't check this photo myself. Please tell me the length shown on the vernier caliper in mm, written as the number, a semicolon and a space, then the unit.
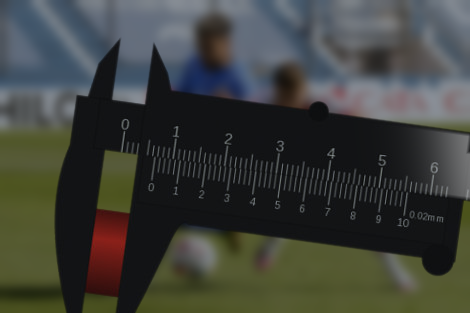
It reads 6.5; mm
